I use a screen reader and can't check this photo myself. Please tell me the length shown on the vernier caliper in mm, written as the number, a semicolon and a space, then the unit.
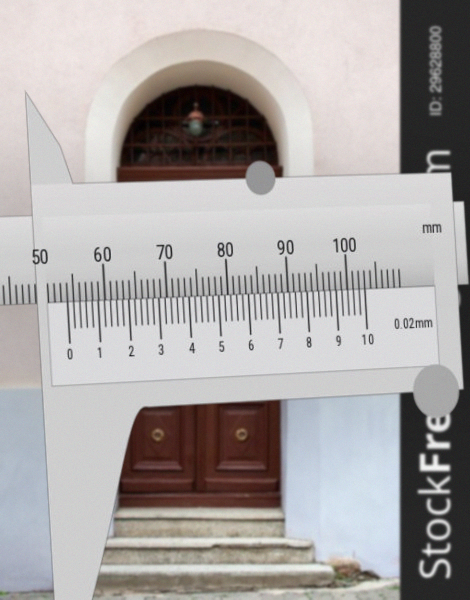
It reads 54.0; mm
